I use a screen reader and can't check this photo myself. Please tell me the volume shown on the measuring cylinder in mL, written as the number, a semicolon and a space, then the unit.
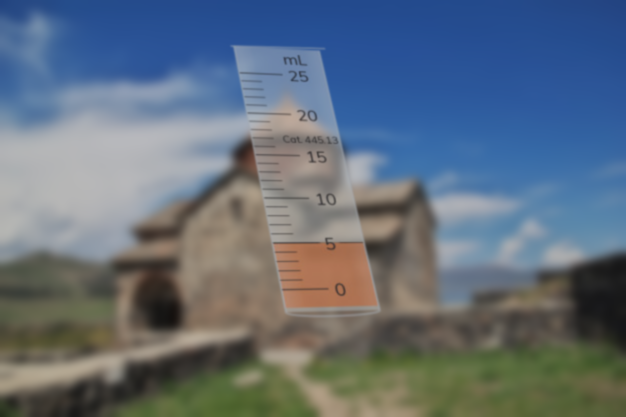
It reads 5; mL
